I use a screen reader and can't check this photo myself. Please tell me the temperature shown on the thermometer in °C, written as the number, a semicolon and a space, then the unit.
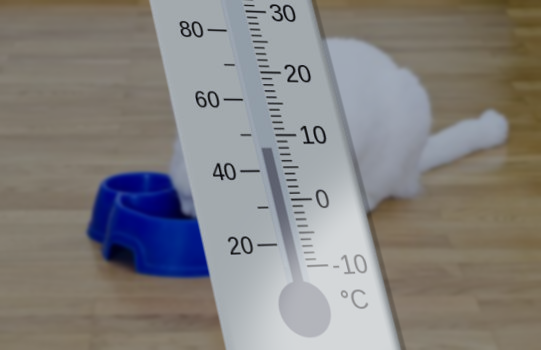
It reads 8; °C
